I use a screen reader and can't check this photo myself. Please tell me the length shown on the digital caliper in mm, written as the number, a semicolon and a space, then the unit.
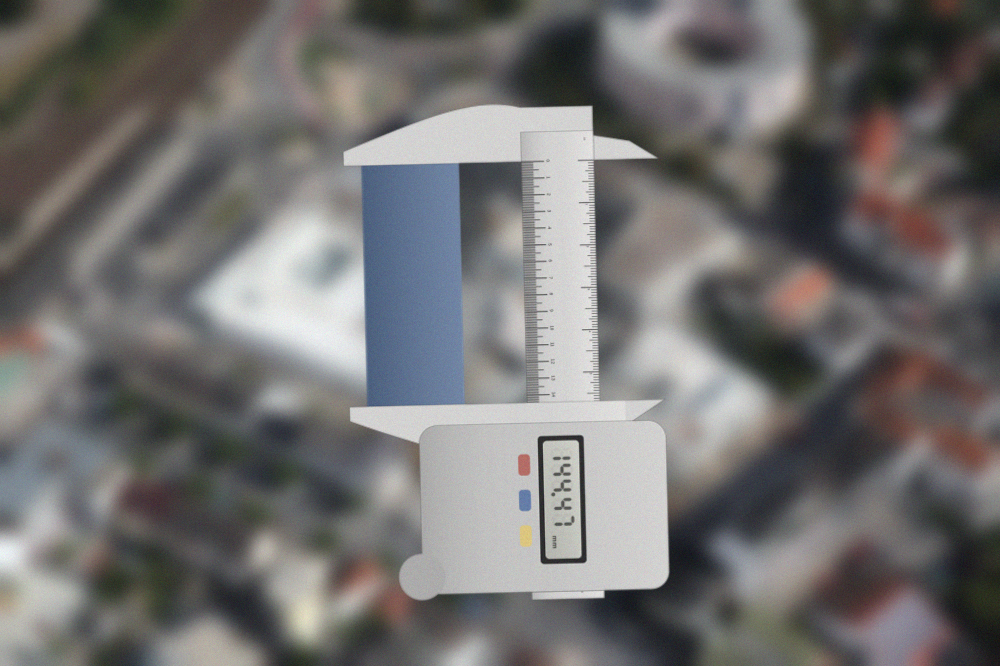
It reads 144.47; mm
